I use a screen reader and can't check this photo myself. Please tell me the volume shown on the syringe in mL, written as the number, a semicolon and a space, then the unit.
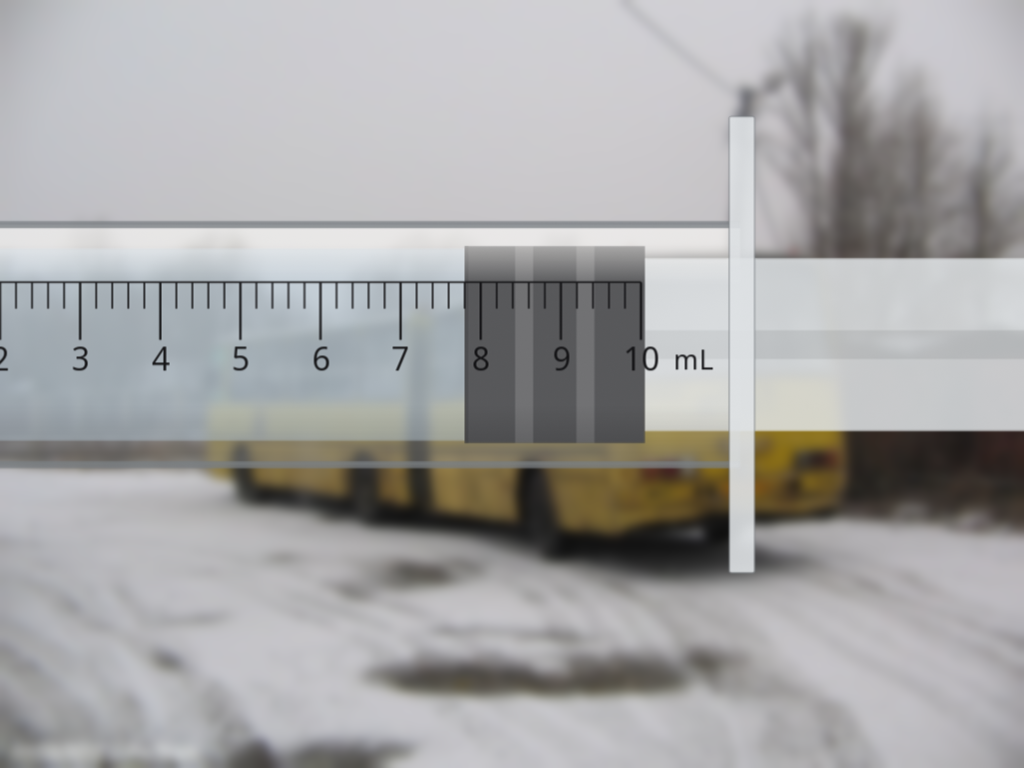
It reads 7.8; mL
